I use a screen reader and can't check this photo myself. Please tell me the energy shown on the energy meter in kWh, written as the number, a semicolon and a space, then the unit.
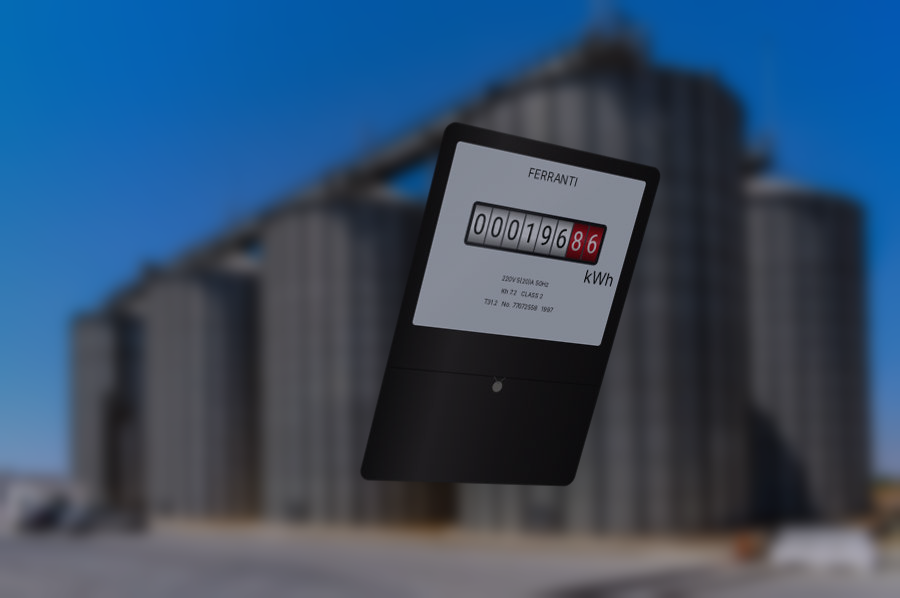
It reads 196.86; kWh
